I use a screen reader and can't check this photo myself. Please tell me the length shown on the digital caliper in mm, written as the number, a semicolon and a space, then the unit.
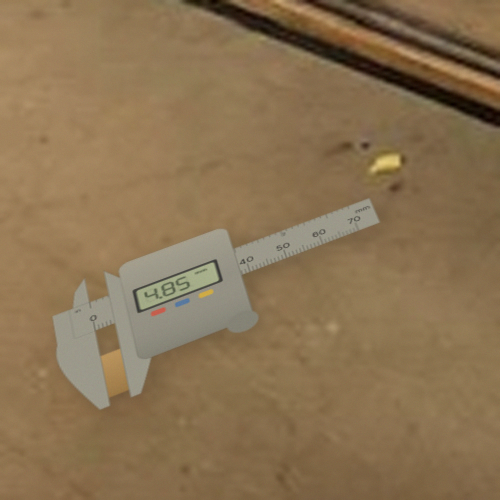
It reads 4.85; mm
